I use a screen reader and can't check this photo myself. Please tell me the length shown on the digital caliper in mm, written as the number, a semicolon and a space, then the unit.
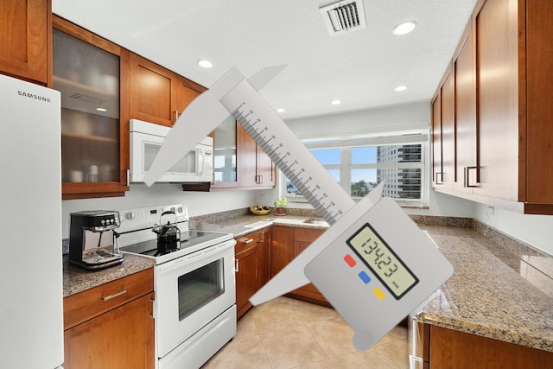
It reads 134.23; mm
